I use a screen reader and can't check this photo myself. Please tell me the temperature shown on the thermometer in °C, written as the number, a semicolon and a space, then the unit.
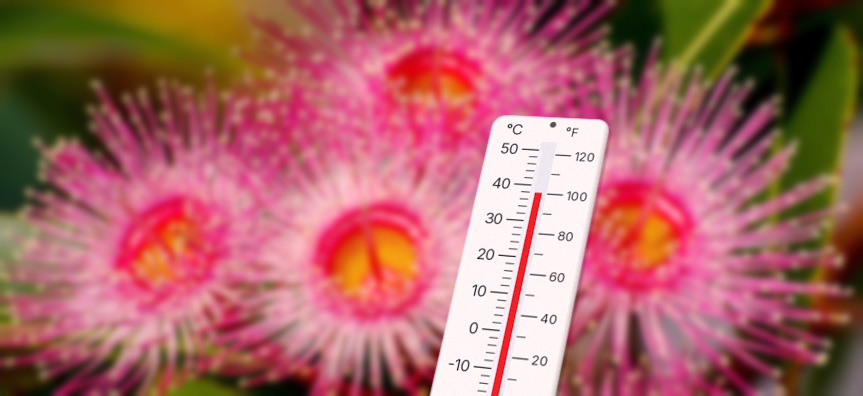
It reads 38; °C
